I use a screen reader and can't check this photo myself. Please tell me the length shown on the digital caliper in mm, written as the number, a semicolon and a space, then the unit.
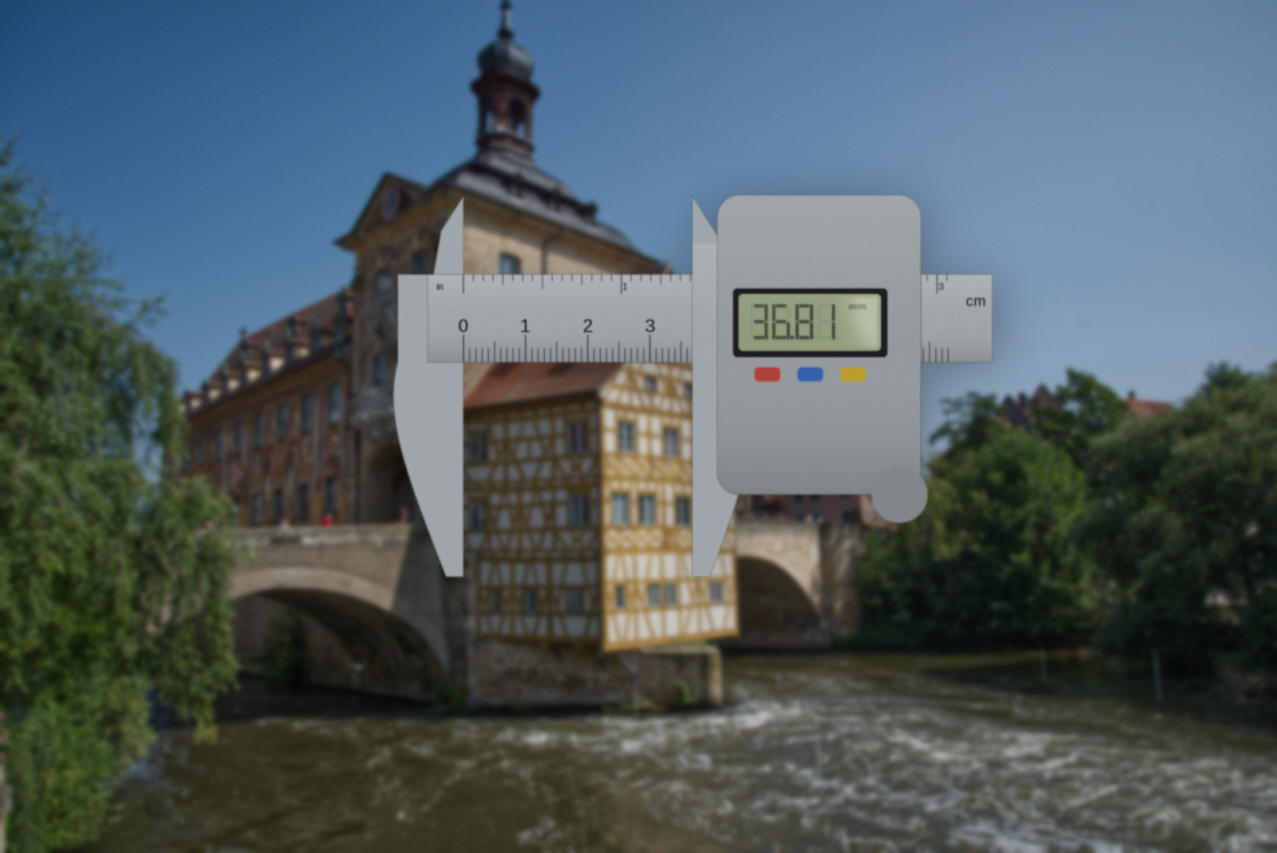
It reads 36.81; mm
